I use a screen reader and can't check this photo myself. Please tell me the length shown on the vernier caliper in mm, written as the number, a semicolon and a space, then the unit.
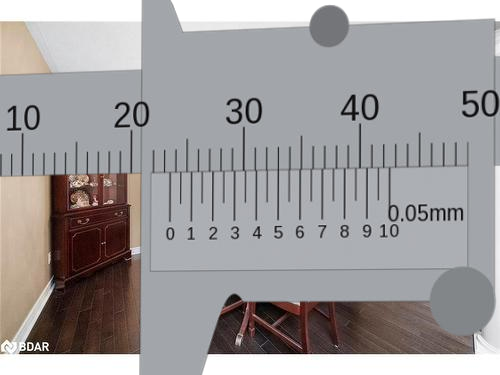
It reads 23.5; mm
